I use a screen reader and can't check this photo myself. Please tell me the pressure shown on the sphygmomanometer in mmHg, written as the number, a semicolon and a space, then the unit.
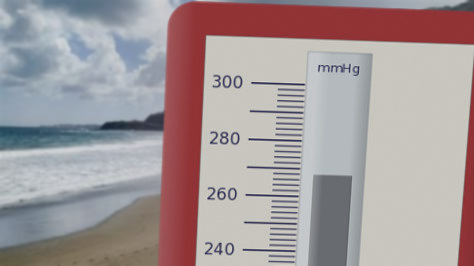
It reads 268; mmHg
